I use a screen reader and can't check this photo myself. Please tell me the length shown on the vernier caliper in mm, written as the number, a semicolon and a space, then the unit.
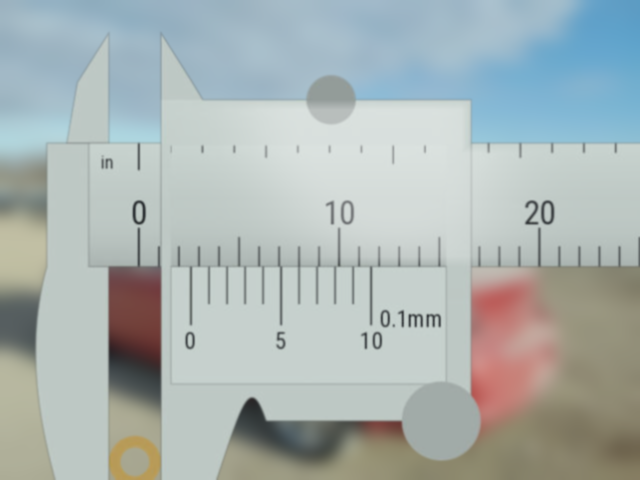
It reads 2.6; mm
